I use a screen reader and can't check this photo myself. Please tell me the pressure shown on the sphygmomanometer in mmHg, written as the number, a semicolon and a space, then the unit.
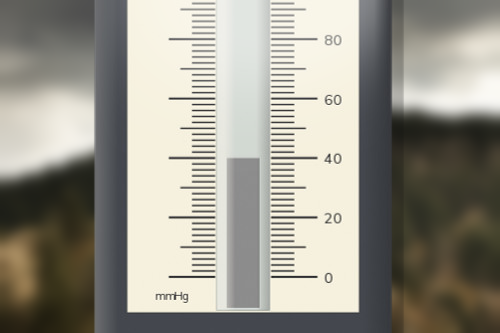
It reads 40; mmHg
